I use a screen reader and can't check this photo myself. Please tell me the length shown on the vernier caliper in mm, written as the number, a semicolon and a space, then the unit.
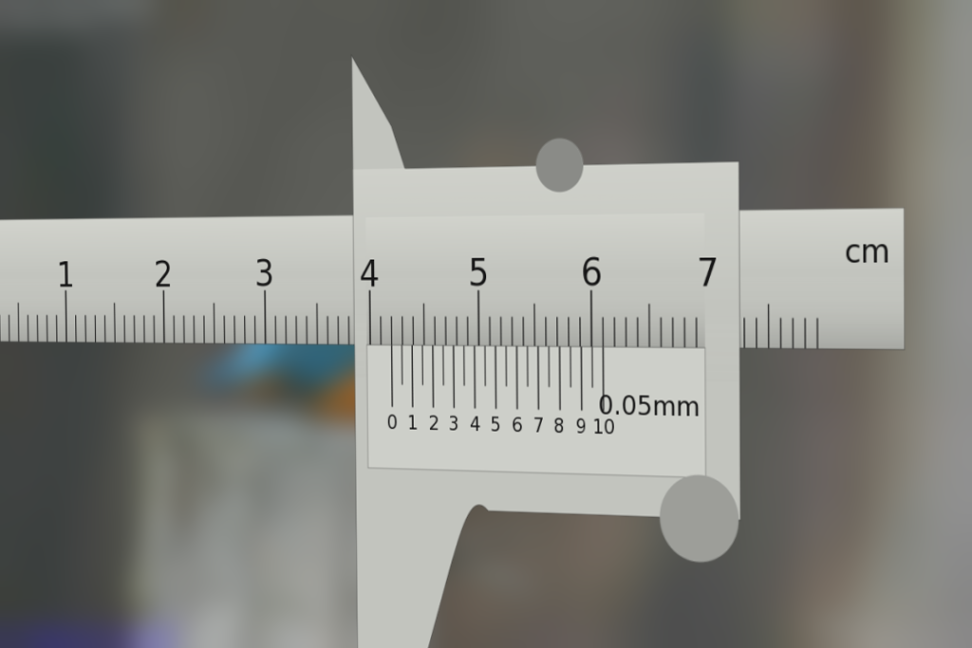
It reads 42.0; mm
